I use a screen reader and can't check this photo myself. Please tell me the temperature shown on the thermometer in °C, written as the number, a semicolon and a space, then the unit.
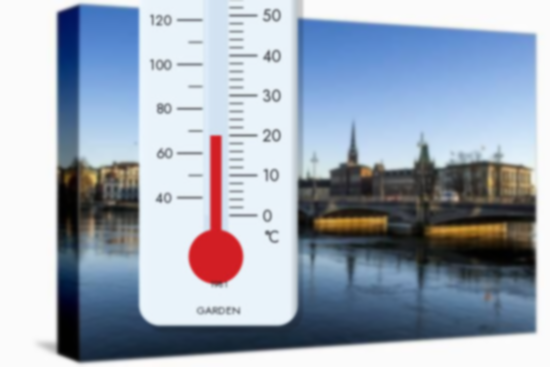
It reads 20; °C
